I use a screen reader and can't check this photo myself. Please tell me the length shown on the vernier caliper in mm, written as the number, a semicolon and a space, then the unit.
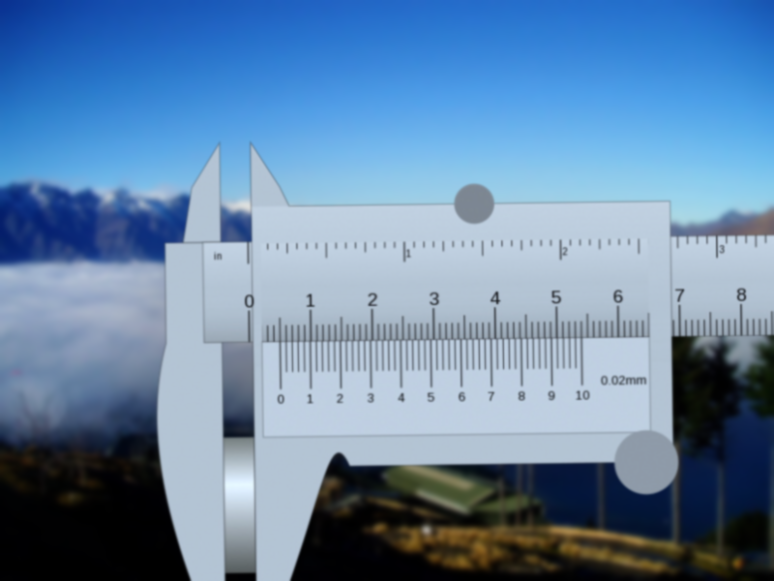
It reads 5.0; mm
